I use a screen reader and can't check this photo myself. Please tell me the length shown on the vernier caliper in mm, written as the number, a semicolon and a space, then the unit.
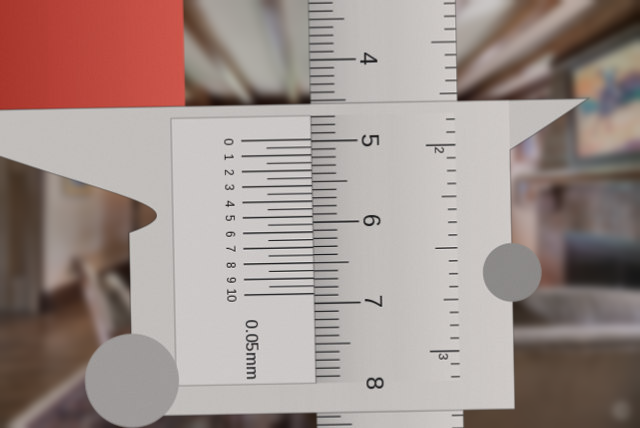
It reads 49.8; mm
